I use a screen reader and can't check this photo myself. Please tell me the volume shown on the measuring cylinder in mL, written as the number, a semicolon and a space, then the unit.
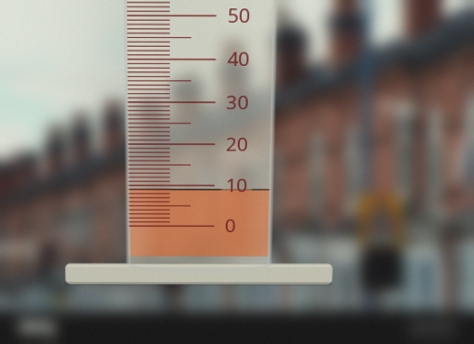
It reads 9; mL
